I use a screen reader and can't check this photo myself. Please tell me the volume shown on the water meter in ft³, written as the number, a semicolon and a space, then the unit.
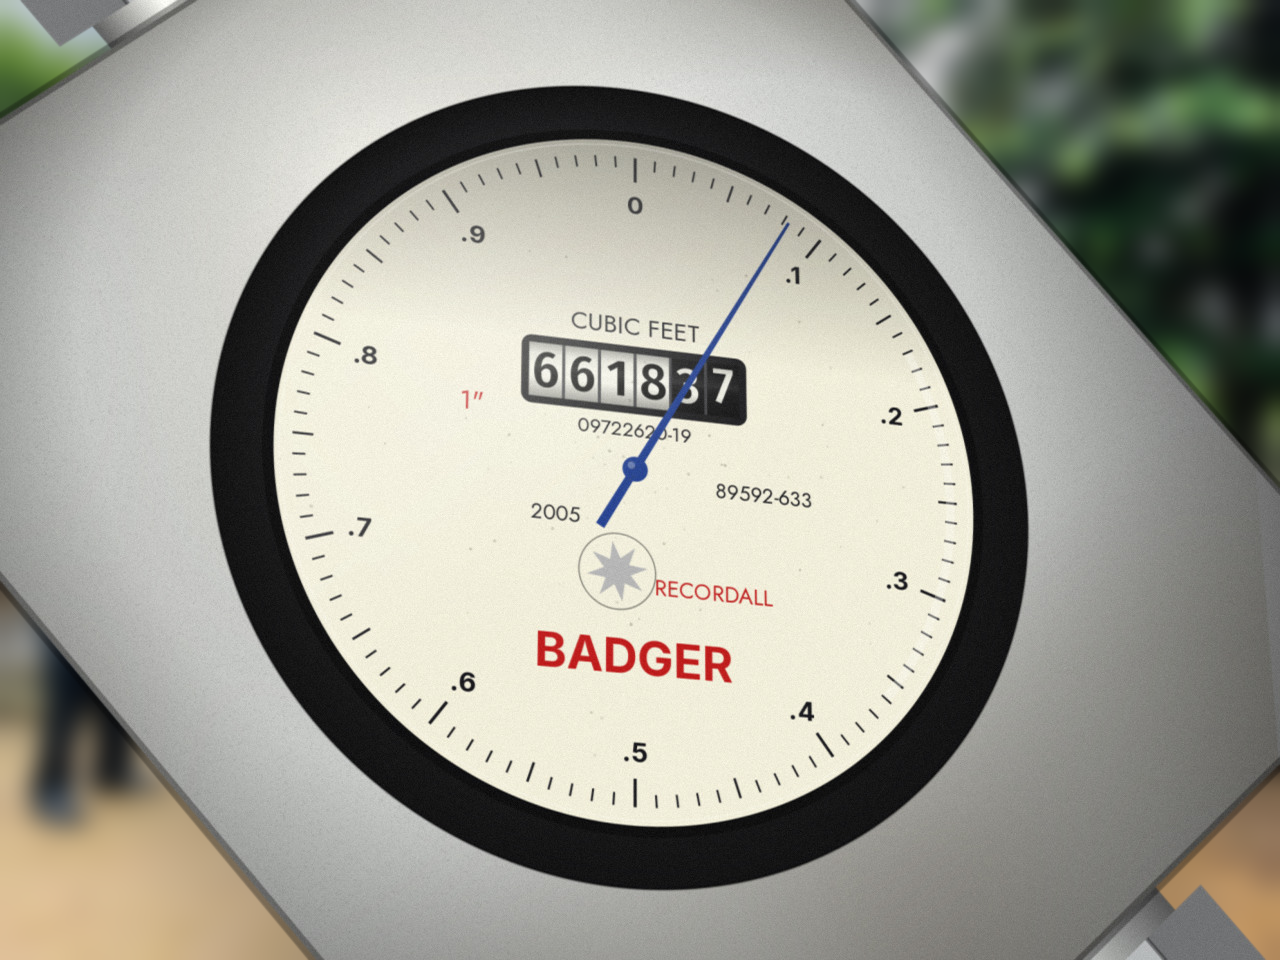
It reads 661837.08; ft³
